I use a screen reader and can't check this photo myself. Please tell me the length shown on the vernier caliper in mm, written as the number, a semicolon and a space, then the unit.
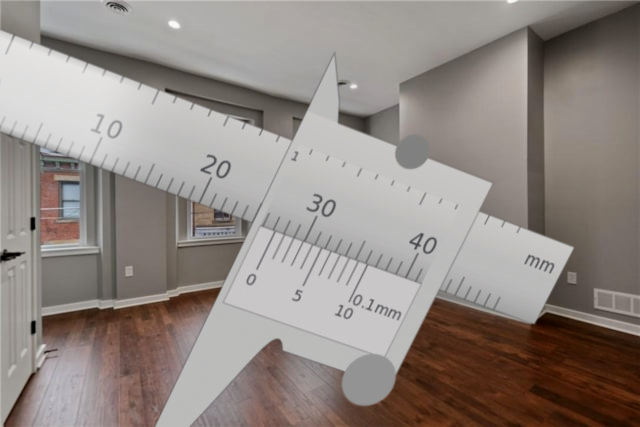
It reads 27.2; mm
